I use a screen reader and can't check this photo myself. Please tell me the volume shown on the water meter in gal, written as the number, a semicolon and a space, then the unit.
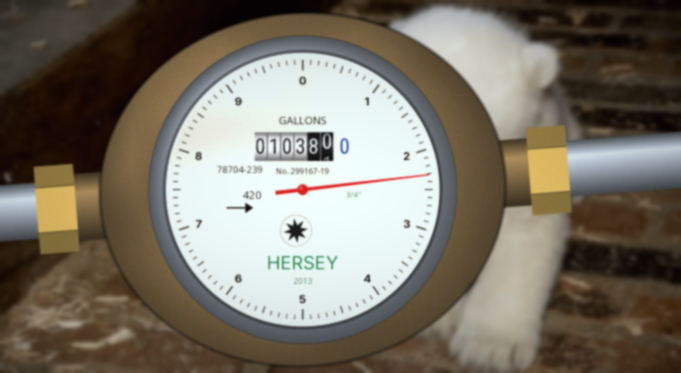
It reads 103802.3; gal
